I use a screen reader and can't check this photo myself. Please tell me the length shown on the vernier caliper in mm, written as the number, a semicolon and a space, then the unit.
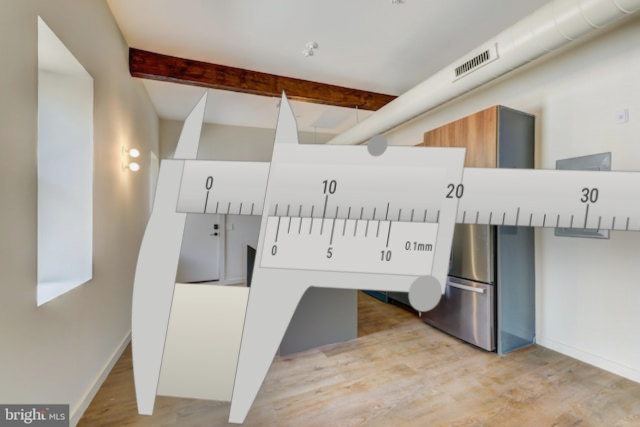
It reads 6.4; mm
